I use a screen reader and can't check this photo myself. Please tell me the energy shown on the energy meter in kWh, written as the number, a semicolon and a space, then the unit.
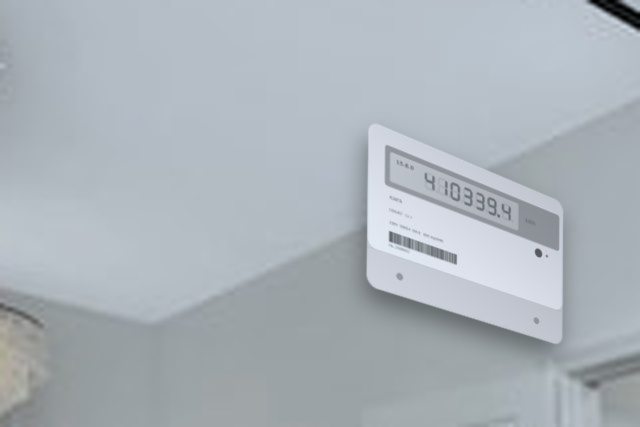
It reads 410339.4; kWh
